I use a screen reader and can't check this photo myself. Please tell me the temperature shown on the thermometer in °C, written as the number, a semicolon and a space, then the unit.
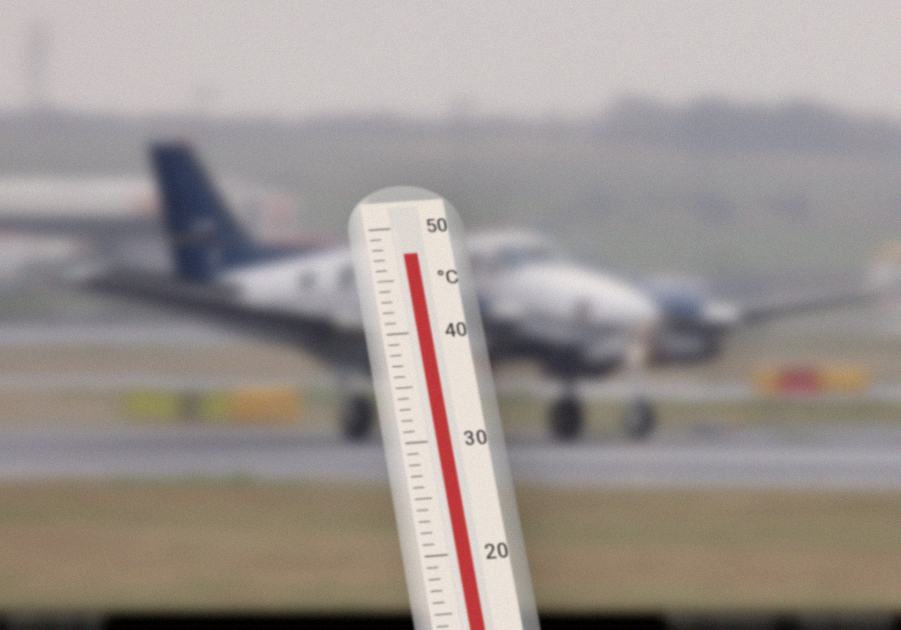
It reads 47.5; °C
